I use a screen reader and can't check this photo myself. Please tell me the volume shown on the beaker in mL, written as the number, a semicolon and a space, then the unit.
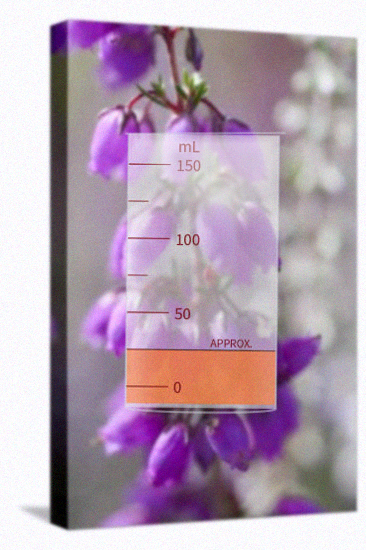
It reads 25; mL
